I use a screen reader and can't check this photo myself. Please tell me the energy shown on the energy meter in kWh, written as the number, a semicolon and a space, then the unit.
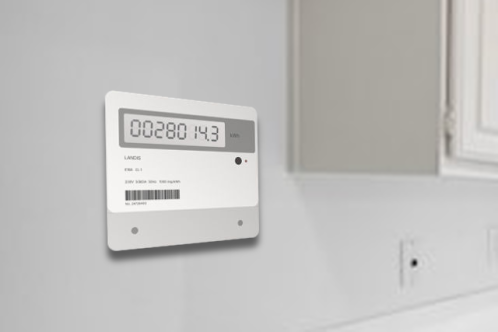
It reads 28014.3; kWh
